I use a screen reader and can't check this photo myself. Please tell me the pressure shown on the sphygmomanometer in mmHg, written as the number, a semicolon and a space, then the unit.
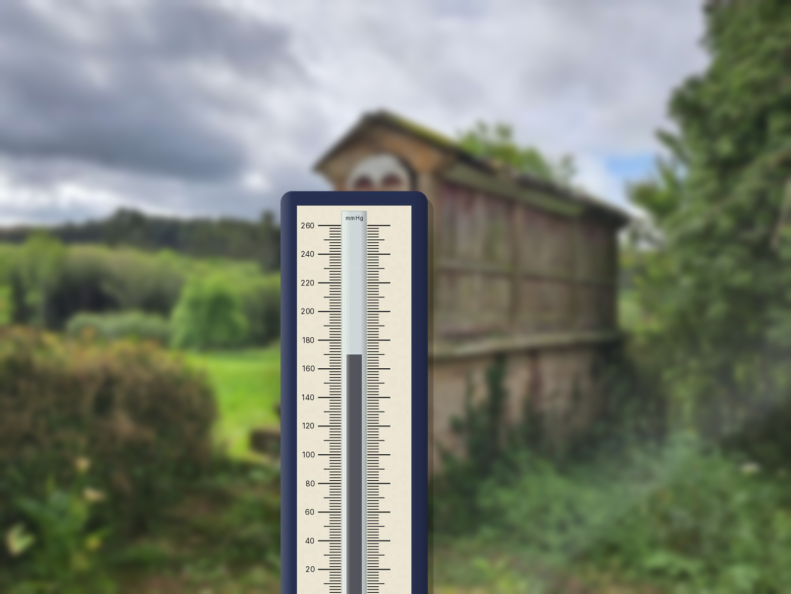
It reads 170; mmHg
